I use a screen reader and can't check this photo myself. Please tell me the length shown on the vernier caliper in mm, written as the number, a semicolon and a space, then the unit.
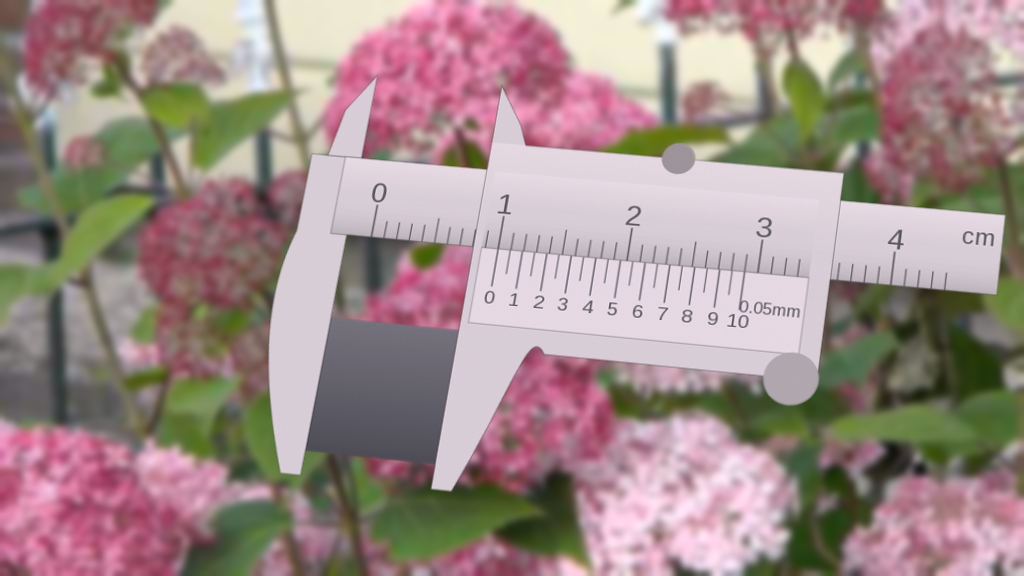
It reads 10.0; mm
